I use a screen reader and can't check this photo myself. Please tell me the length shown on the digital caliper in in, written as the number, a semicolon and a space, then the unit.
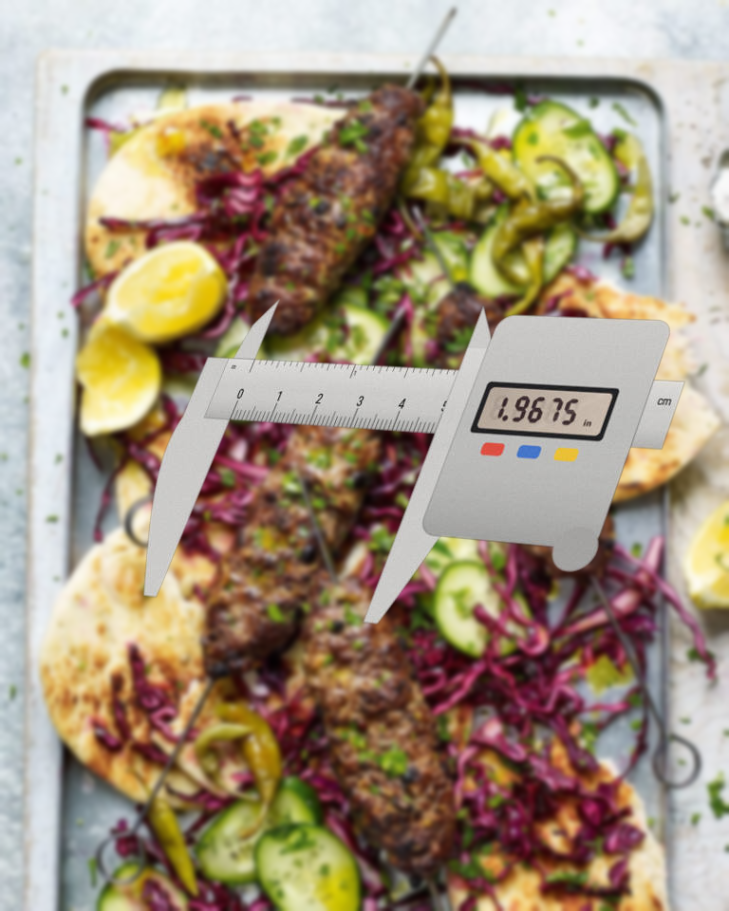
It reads 1.9675; in
